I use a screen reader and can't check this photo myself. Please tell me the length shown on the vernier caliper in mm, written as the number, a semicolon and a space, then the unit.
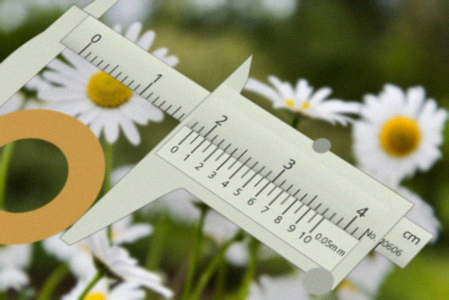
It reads 18.4; mm
